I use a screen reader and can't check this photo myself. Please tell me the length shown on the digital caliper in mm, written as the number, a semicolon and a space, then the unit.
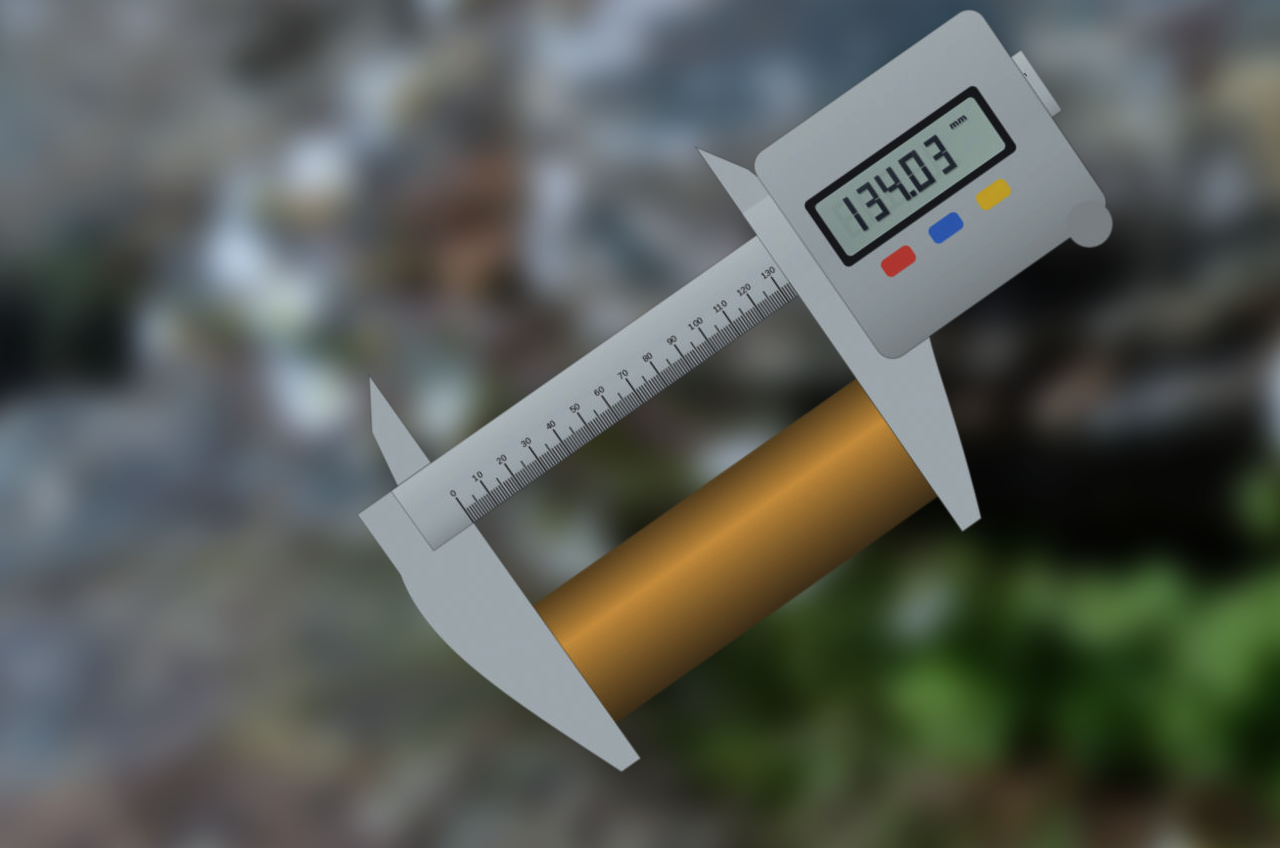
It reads 134.03; mm
